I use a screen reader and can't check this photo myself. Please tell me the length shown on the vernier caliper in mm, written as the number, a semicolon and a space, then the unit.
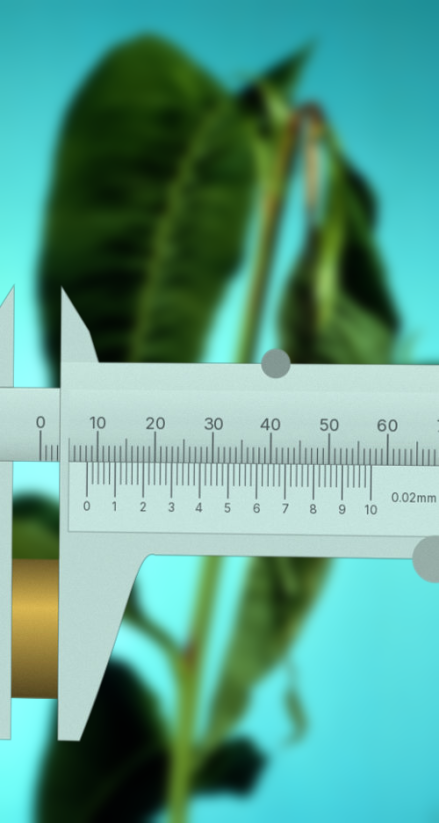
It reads 8.2; mm
